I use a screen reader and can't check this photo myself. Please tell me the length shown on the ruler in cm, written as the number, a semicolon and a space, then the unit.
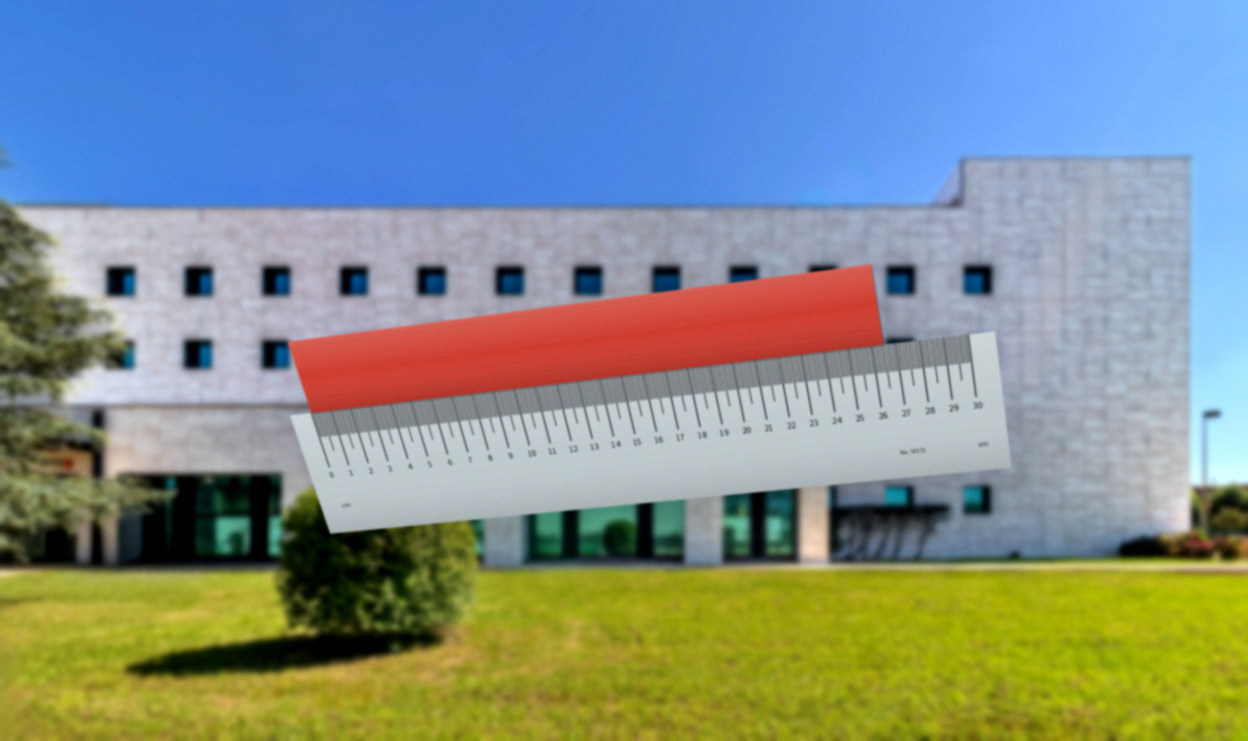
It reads 26.5; cm
